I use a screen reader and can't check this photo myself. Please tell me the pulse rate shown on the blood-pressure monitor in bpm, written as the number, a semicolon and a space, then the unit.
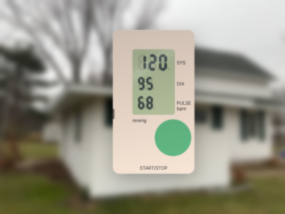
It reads 68; bpm
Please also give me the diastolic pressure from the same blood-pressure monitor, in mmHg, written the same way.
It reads 95; mmHg
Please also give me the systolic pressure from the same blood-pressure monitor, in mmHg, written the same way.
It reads 120; mmHg
